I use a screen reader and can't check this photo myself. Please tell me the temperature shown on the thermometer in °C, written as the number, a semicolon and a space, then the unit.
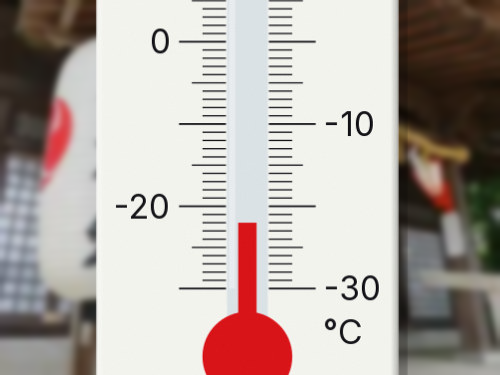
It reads -22; °C
